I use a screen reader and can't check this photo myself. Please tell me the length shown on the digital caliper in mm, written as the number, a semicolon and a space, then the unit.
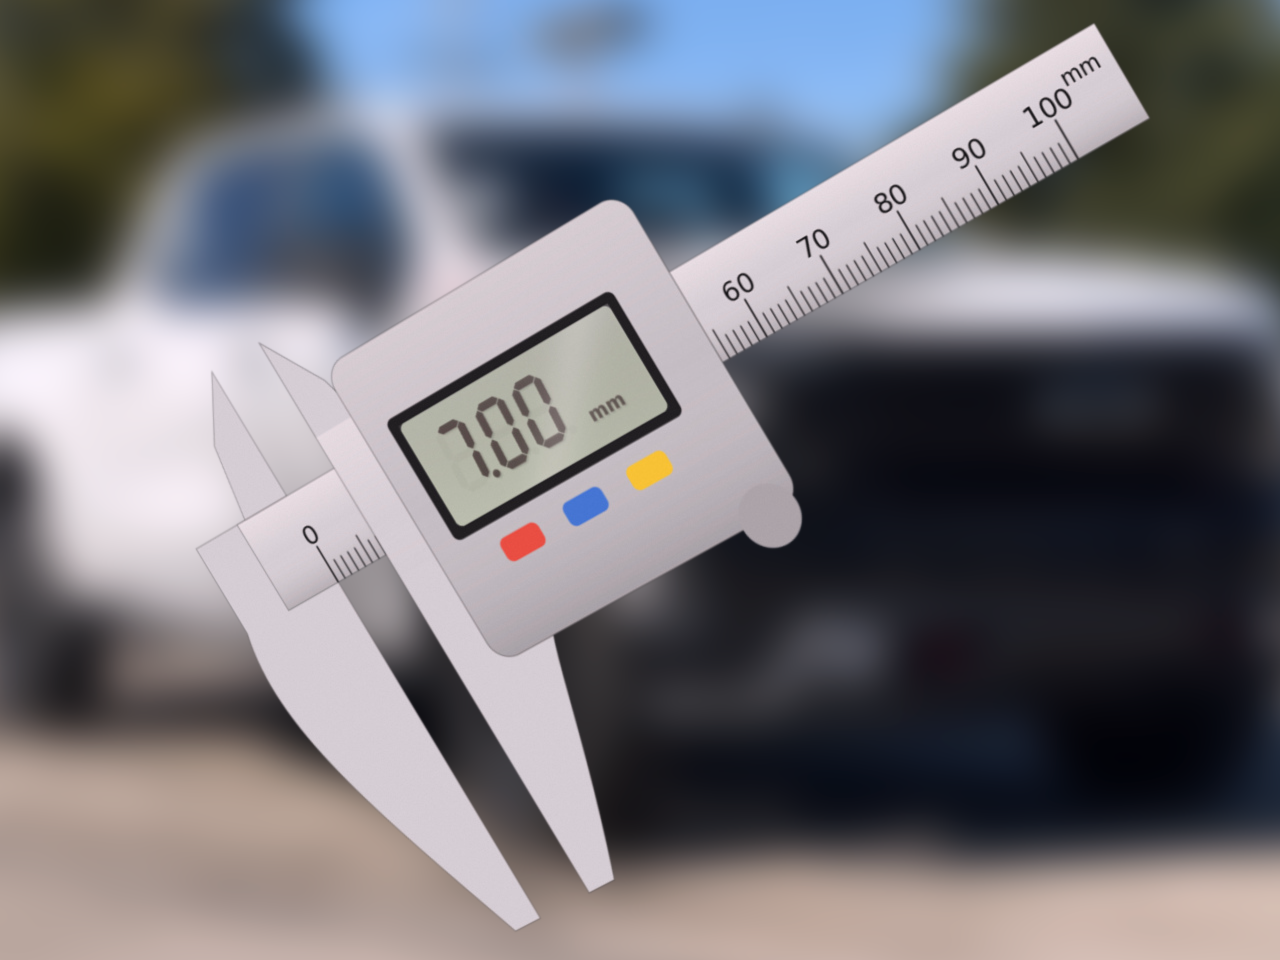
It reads 7.00; mm
